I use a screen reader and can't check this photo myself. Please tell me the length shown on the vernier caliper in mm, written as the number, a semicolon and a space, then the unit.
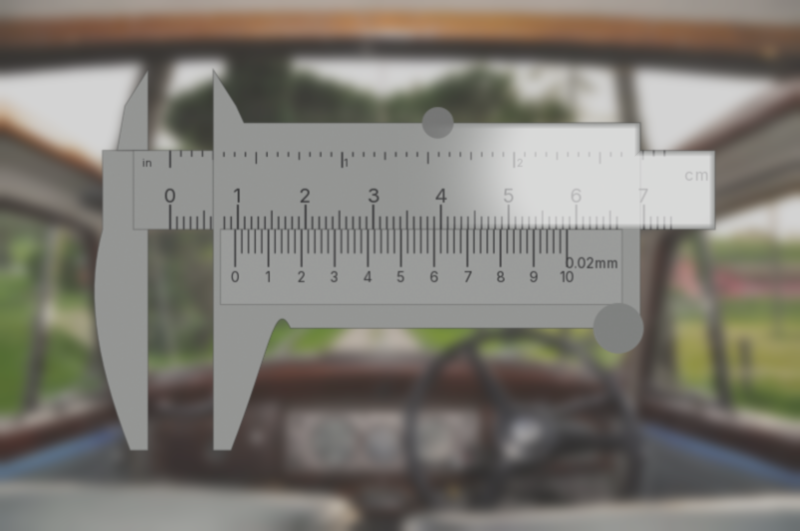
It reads 9.6; mm
